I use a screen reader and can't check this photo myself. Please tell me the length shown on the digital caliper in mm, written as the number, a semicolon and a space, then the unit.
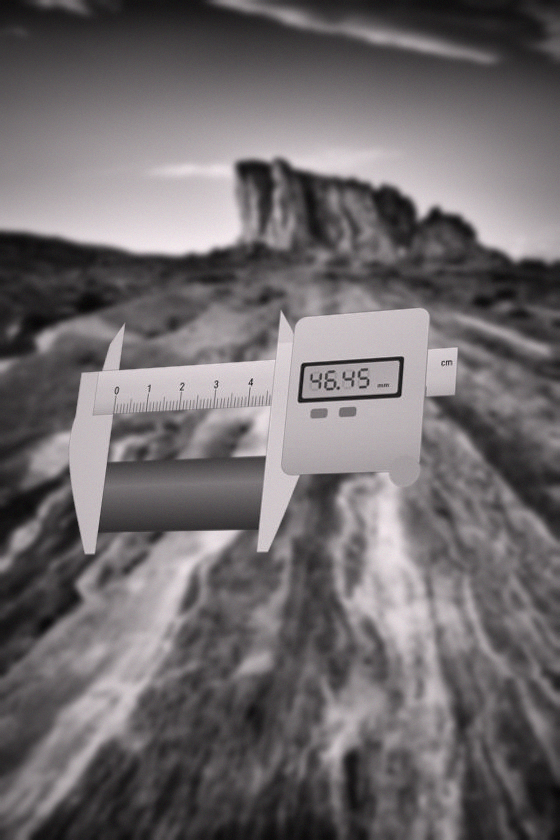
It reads 46.45; mm
